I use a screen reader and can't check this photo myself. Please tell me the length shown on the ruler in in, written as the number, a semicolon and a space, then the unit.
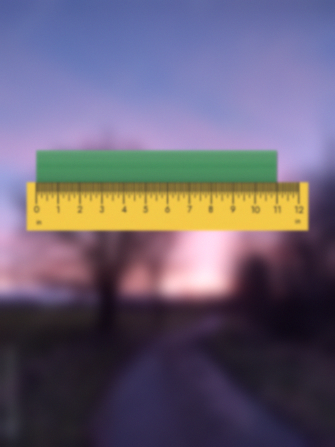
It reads 11; in
